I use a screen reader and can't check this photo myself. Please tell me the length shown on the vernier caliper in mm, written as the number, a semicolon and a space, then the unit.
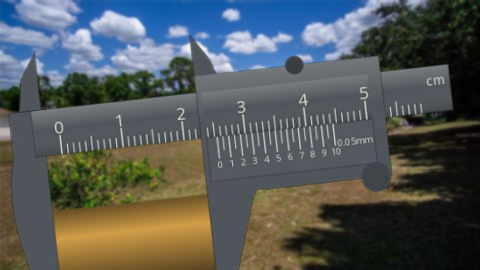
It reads 25.4; mm
